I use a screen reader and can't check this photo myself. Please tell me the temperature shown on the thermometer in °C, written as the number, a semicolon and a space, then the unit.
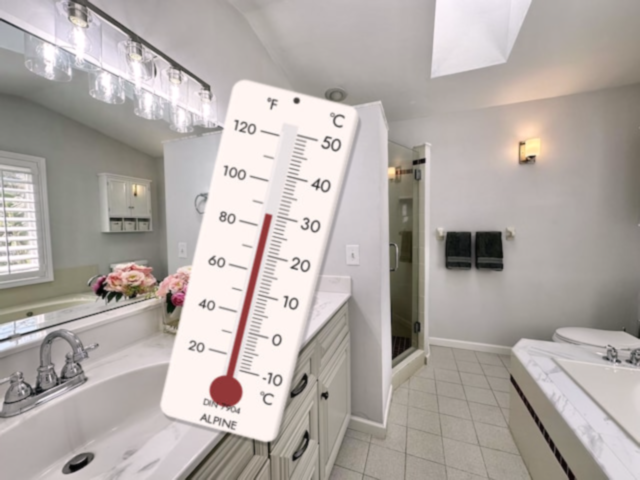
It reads 30; °C
